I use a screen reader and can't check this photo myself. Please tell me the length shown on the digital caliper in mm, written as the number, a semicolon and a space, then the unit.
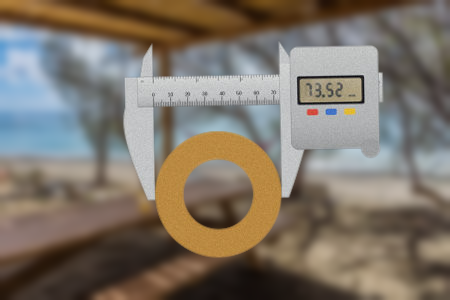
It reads 73.52; mm
